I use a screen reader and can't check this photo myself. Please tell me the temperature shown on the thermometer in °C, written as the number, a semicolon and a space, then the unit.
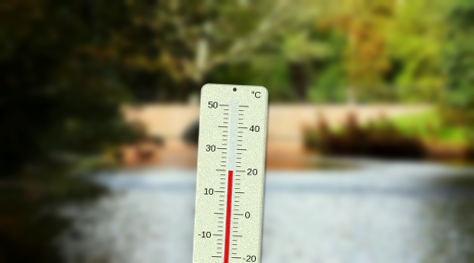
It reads 20; °C
